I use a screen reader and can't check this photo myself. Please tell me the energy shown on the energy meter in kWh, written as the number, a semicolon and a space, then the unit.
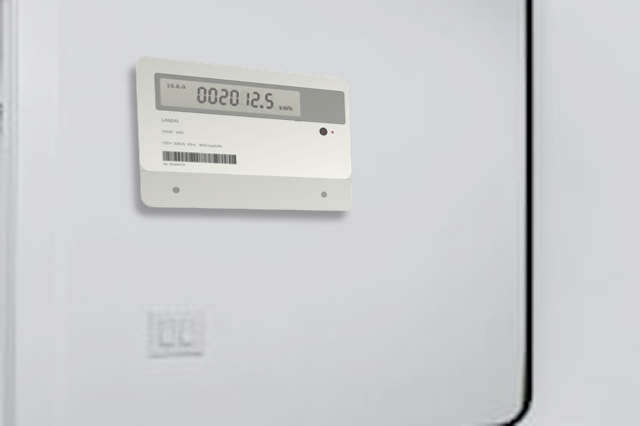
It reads 2012.5; kWh
